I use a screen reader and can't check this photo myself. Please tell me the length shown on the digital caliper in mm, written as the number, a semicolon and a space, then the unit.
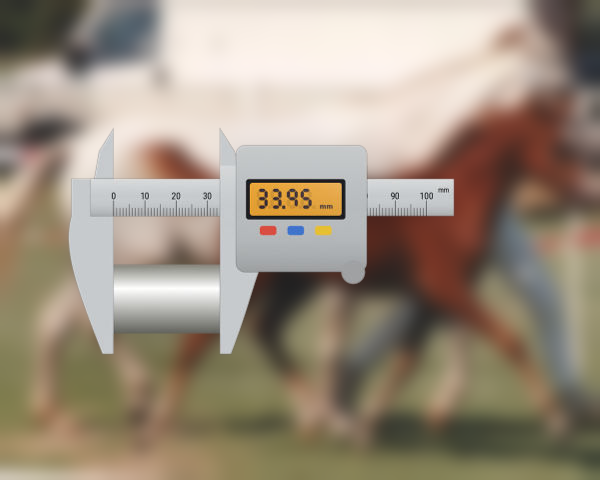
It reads 33.95; mm
